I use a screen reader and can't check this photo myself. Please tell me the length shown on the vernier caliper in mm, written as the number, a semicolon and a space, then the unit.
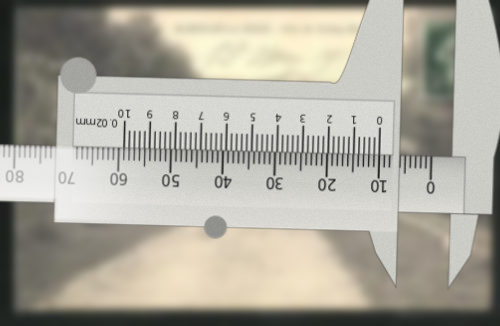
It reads 10.0; mm
